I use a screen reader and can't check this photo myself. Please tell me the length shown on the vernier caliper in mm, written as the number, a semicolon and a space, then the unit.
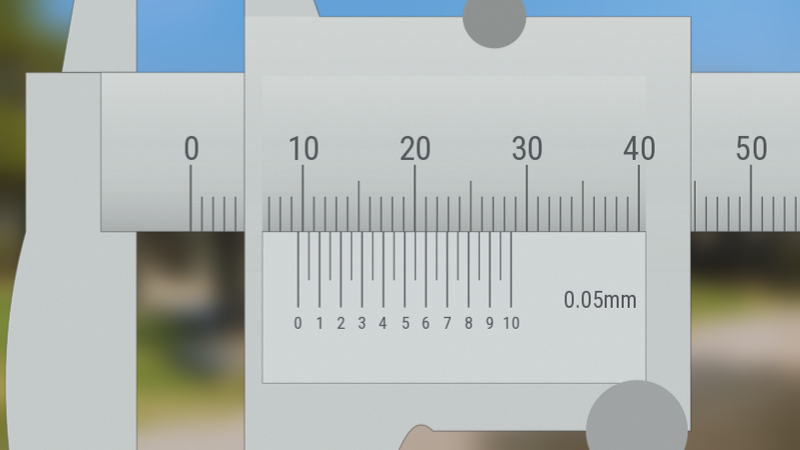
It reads 9.6; mm
